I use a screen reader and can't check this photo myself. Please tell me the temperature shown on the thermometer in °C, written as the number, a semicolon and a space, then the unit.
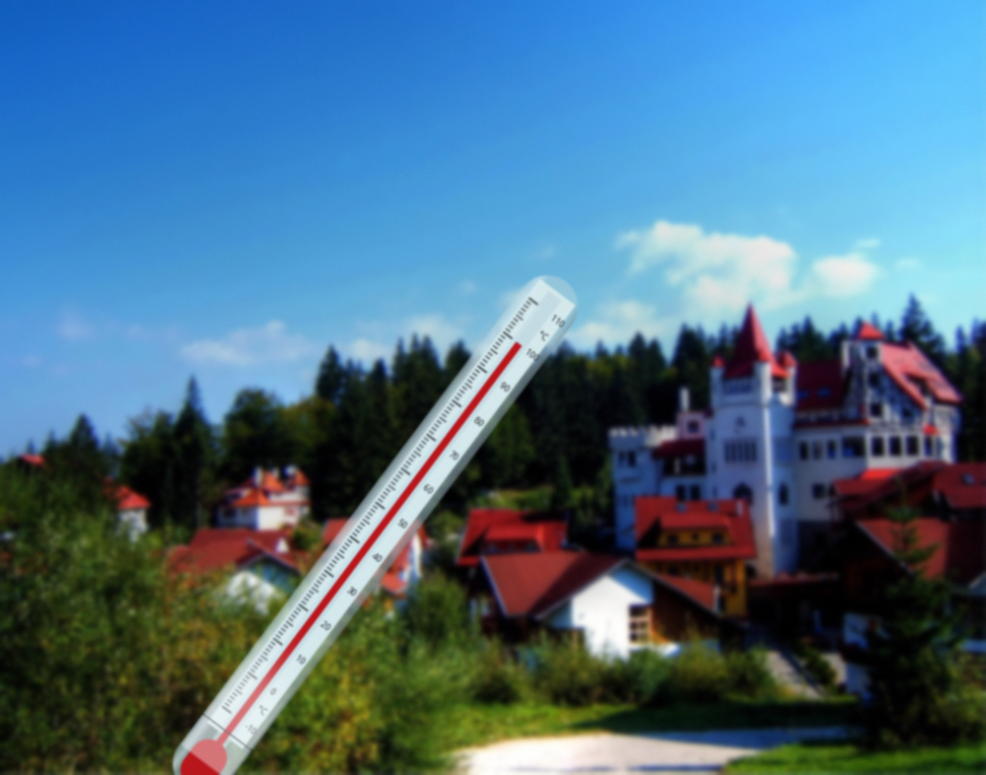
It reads 100; °C
